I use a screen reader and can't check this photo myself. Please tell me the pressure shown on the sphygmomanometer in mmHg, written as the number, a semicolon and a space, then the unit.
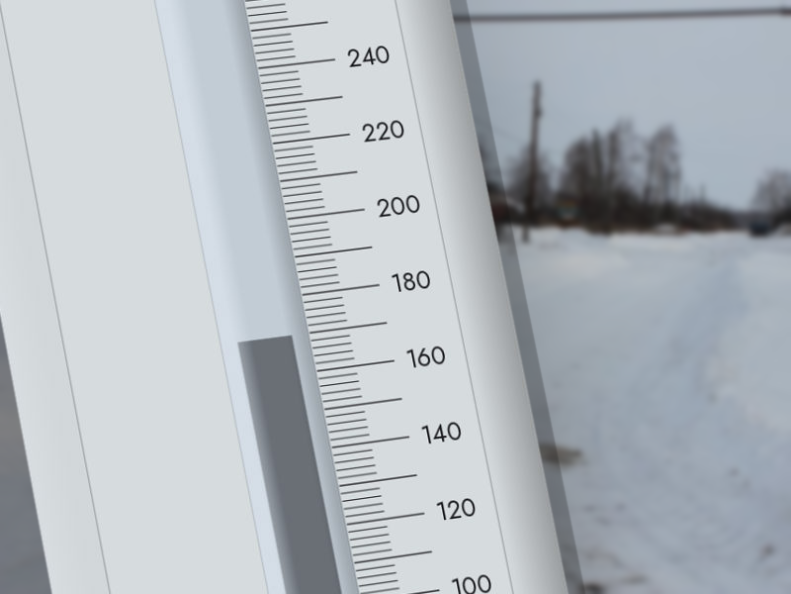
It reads 170; mmHg
